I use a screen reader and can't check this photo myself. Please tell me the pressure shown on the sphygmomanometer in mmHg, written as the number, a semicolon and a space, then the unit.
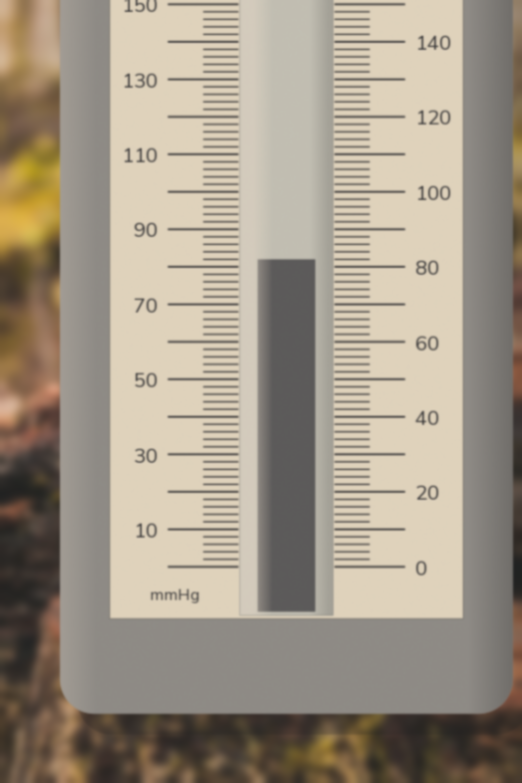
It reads 82; mmHg
